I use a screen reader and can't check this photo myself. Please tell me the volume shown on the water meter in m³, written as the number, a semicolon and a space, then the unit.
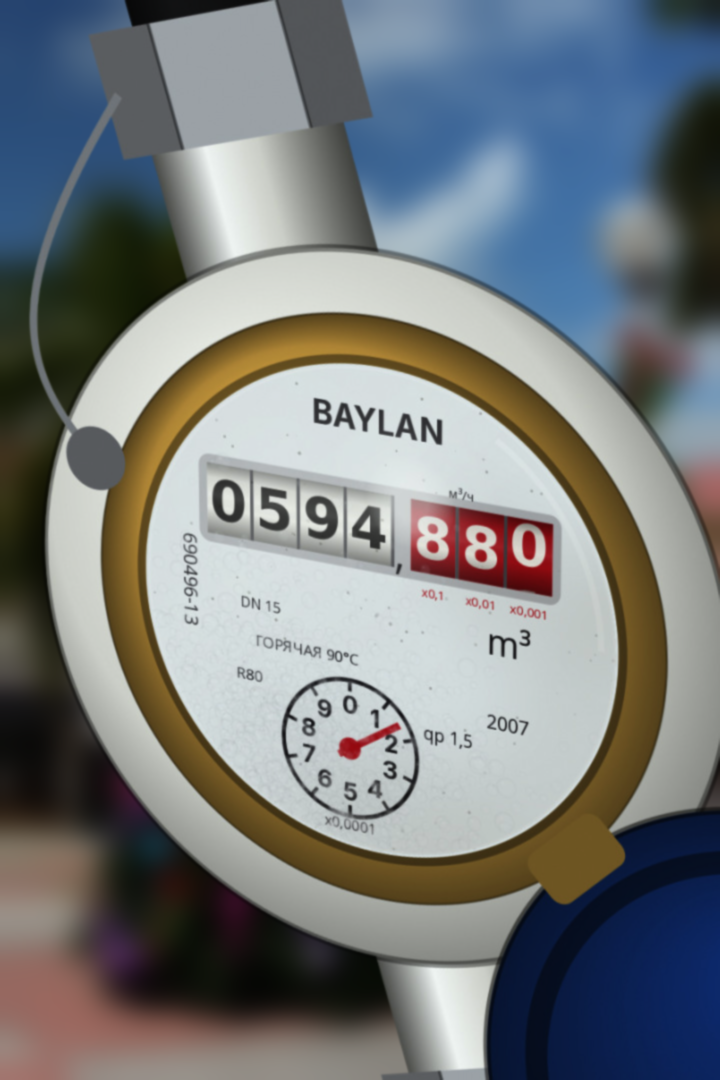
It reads 594.8801; m³
